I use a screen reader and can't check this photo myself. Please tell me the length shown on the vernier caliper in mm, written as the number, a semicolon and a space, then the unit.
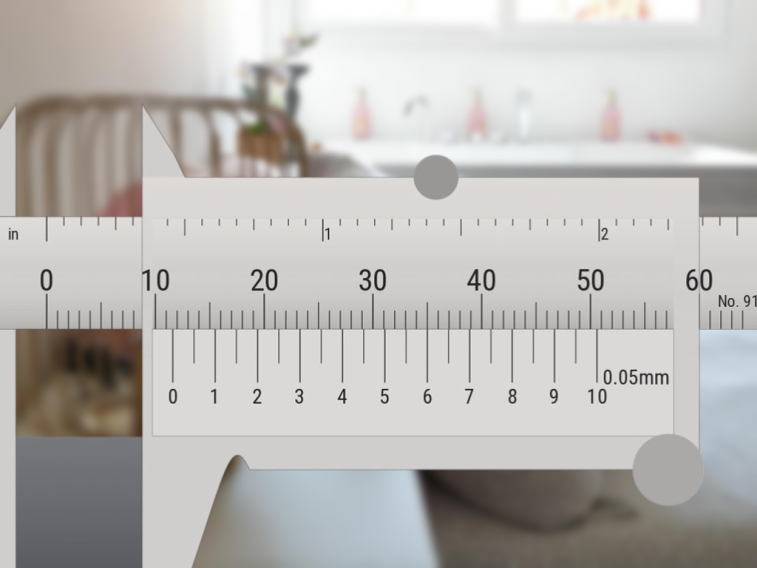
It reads 11.6; mm
